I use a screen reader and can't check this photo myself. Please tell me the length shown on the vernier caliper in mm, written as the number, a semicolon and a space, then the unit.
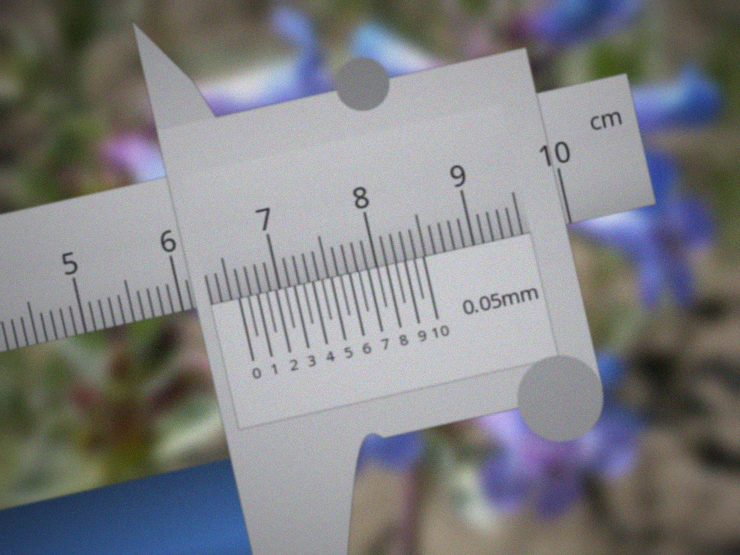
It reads 65.8; mm
